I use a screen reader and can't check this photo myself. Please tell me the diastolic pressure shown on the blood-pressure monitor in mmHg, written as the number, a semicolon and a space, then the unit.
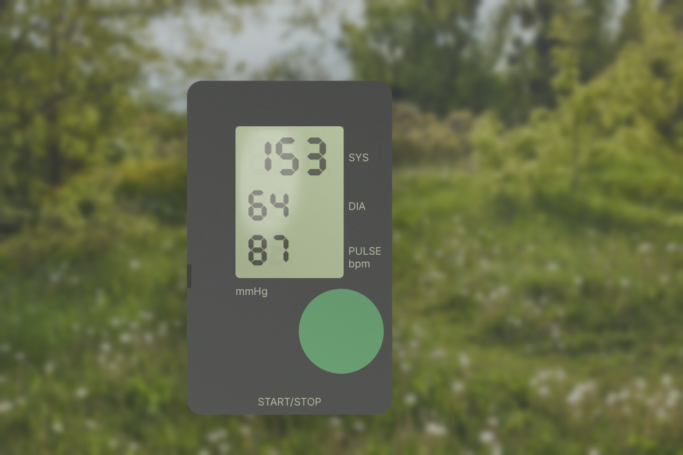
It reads 64; mmHg
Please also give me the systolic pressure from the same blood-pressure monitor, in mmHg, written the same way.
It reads 153; mmHg
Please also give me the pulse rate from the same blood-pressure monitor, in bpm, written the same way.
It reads 87; bpm
